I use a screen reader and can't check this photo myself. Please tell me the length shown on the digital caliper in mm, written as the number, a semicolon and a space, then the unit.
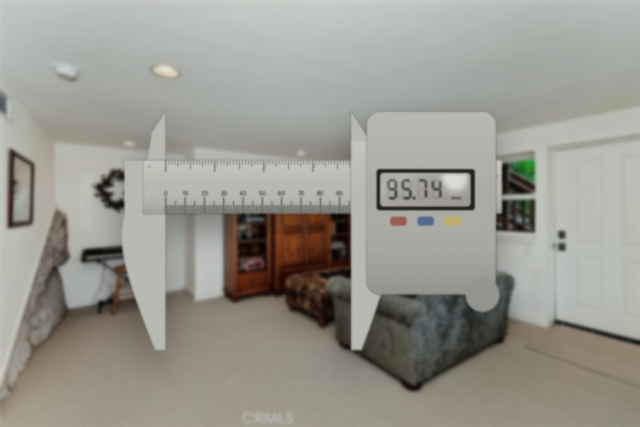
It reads 95.74; mm
